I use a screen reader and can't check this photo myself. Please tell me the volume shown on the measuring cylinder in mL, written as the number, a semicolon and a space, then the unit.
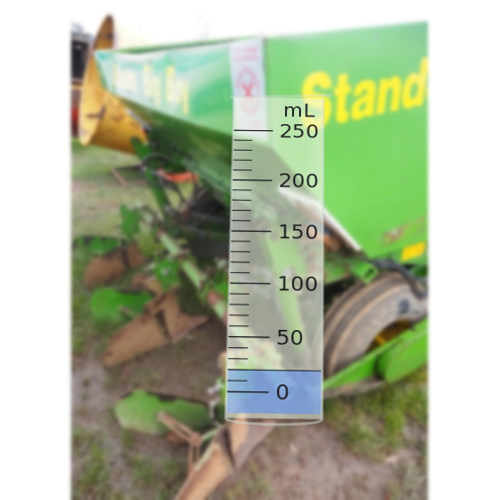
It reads 20; mL
